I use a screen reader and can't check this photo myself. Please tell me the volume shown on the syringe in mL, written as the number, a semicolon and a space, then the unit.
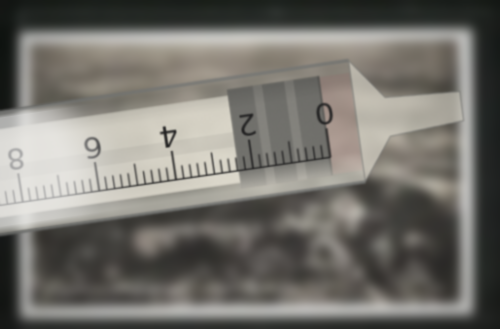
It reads 0; mL
